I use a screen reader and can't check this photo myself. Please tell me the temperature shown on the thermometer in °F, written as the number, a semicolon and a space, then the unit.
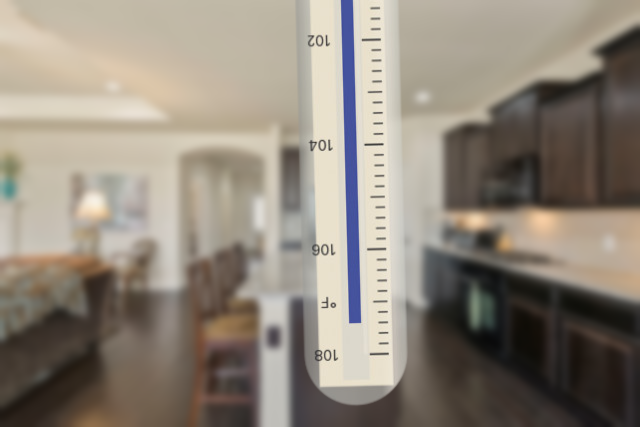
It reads 107.4; °F
